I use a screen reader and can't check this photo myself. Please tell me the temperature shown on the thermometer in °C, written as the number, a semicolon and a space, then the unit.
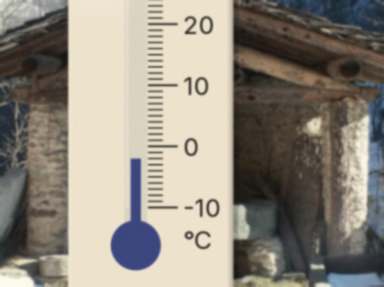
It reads -2; °C
